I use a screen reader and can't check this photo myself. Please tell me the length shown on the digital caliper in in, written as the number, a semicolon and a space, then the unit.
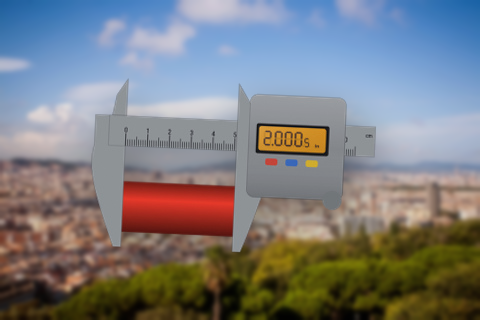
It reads 2.0005; in
